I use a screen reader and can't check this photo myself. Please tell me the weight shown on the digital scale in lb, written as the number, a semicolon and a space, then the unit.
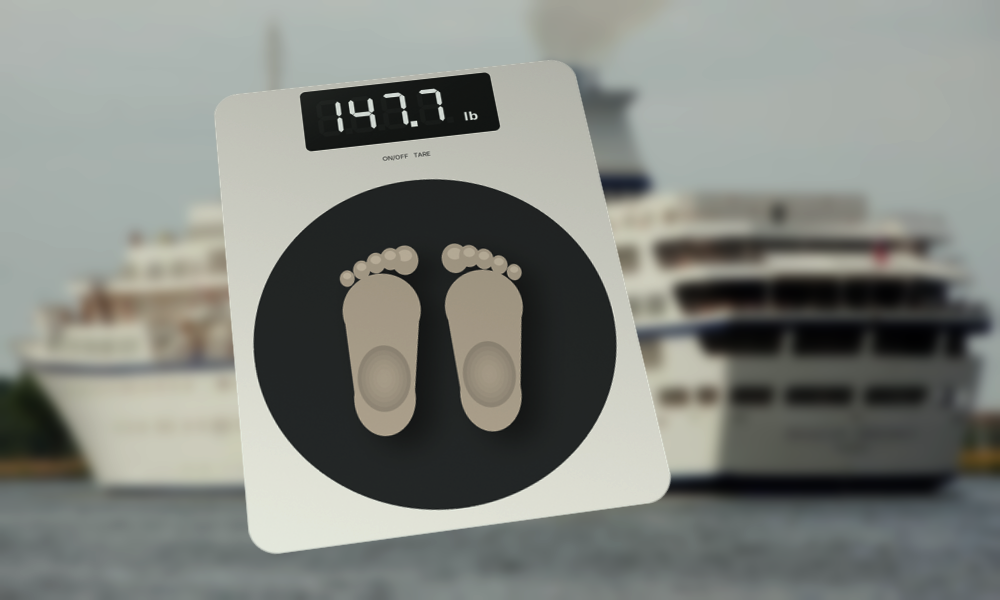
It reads 147.7; lb
